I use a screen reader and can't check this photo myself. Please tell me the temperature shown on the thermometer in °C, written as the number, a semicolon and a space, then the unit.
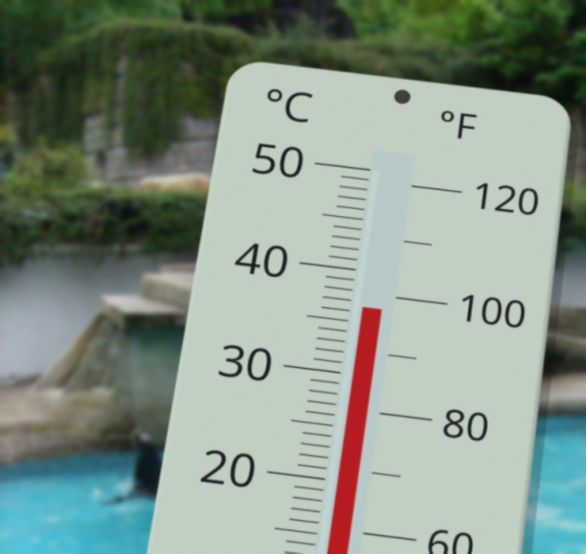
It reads 36.5; °C
